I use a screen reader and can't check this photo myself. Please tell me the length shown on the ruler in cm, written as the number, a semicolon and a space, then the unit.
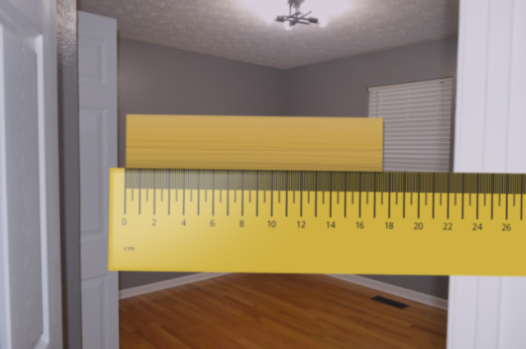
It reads 17.5; cm
